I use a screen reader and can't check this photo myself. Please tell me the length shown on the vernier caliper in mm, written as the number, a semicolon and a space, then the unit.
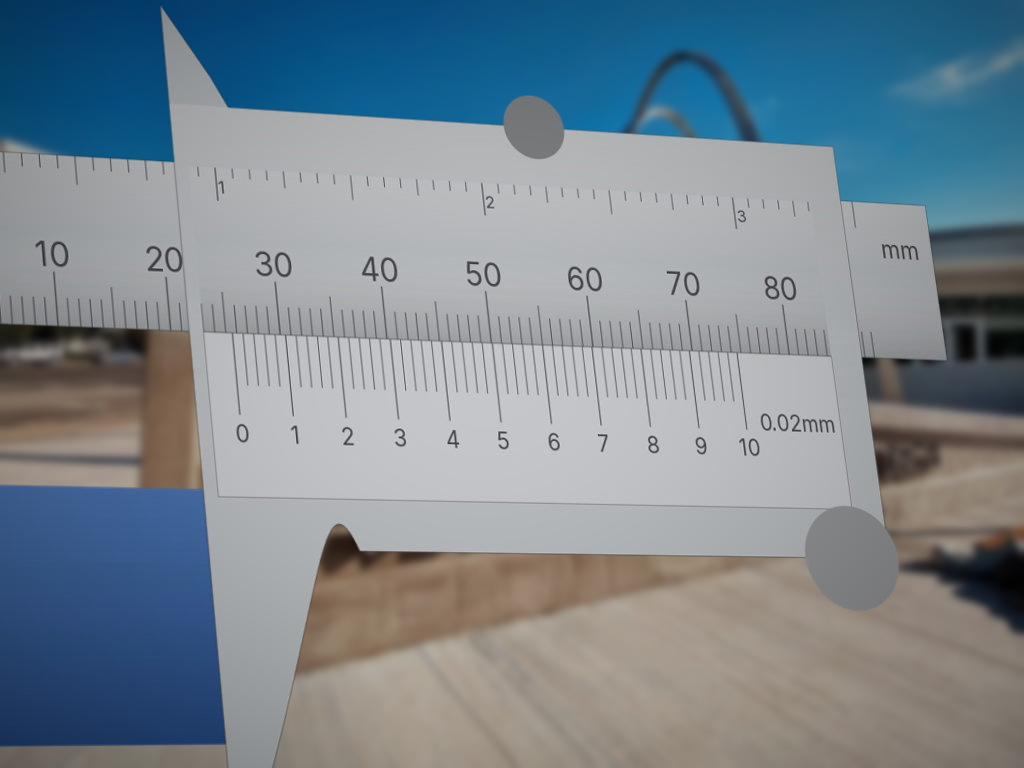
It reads 25.6; mm
